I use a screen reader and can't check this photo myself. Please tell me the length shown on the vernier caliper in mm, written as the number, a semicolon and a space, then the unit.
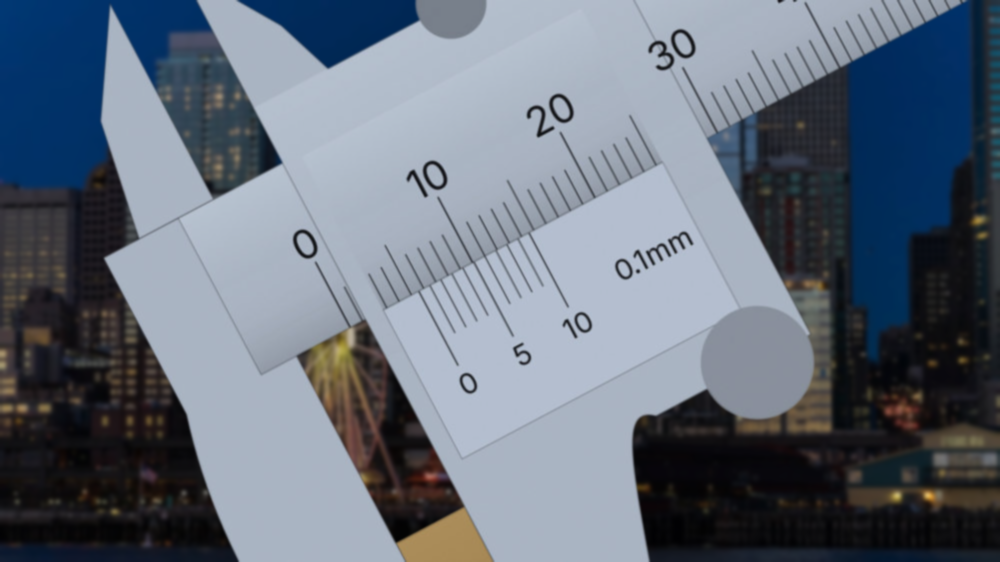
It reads 5.6; mm
